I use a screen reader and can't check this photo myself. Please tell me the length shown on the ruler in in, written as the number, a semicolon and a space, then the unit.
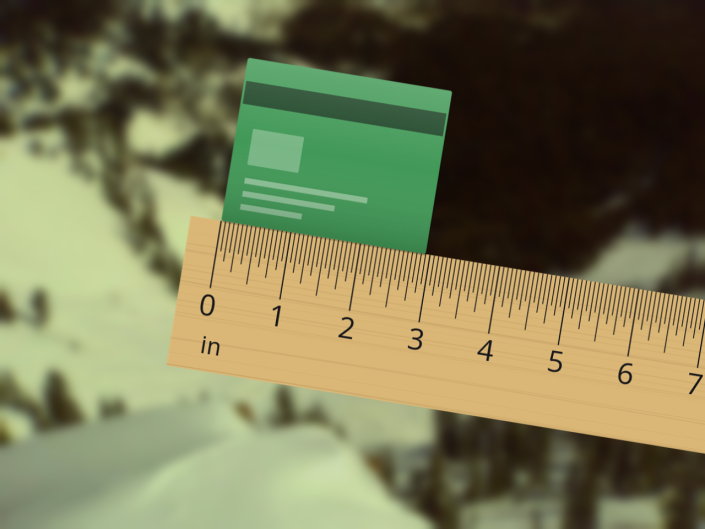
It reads 2.9375; in
